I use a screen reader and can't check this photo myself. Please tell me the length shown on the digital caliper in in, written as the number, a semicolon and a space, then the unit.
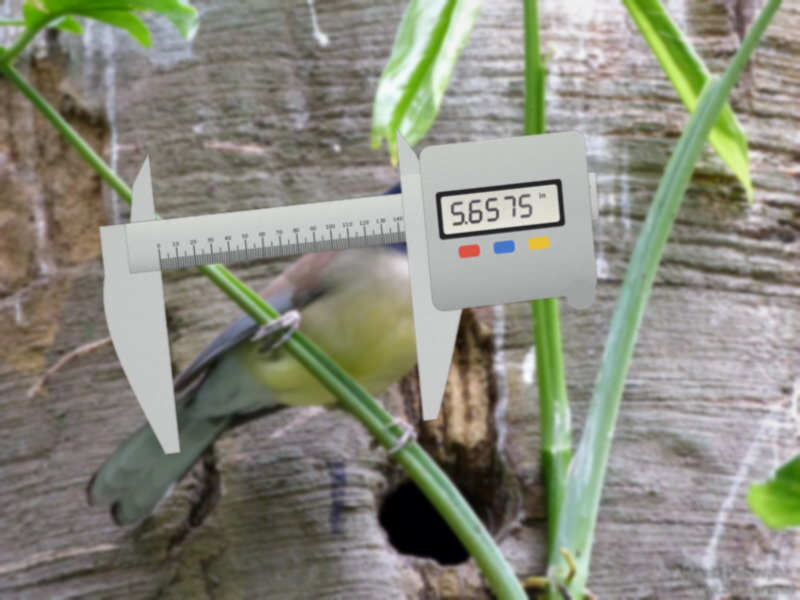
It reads 5.6575; in
